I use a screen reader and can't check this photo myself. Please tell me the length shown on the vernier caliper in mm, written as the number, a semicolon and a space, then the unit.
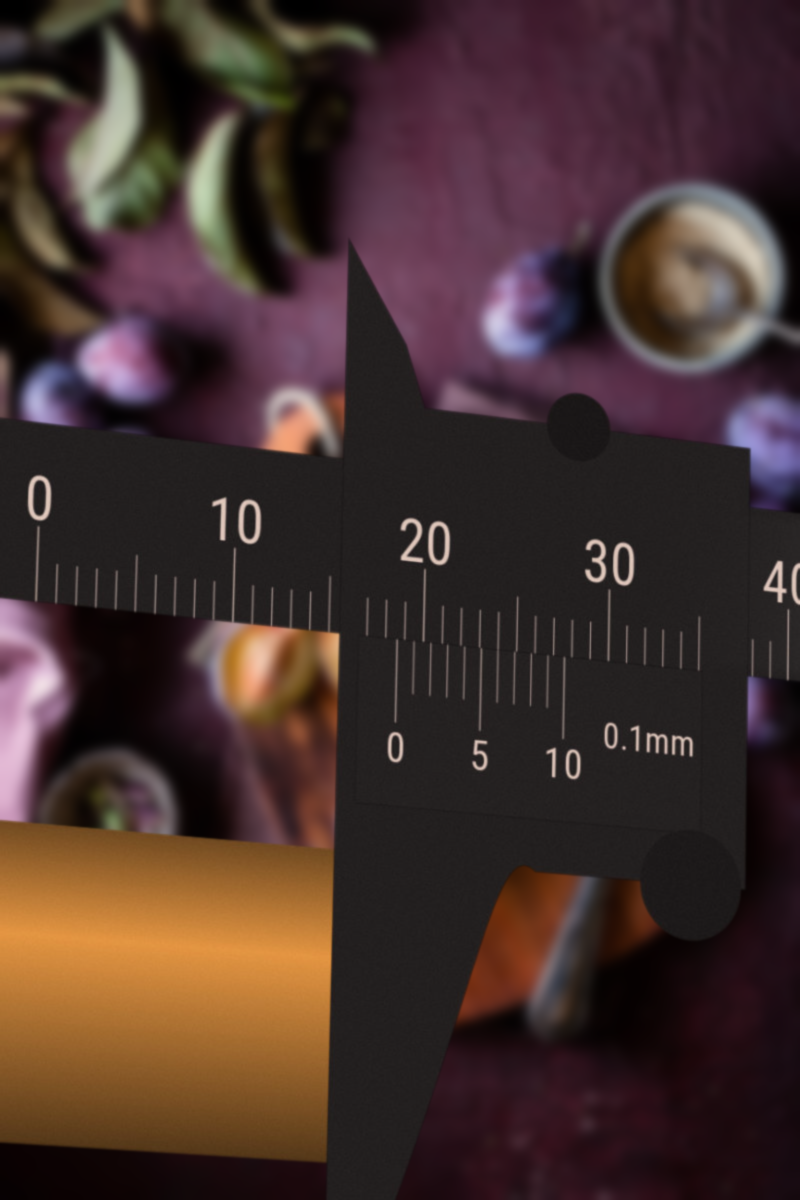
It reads 18.6; mm
